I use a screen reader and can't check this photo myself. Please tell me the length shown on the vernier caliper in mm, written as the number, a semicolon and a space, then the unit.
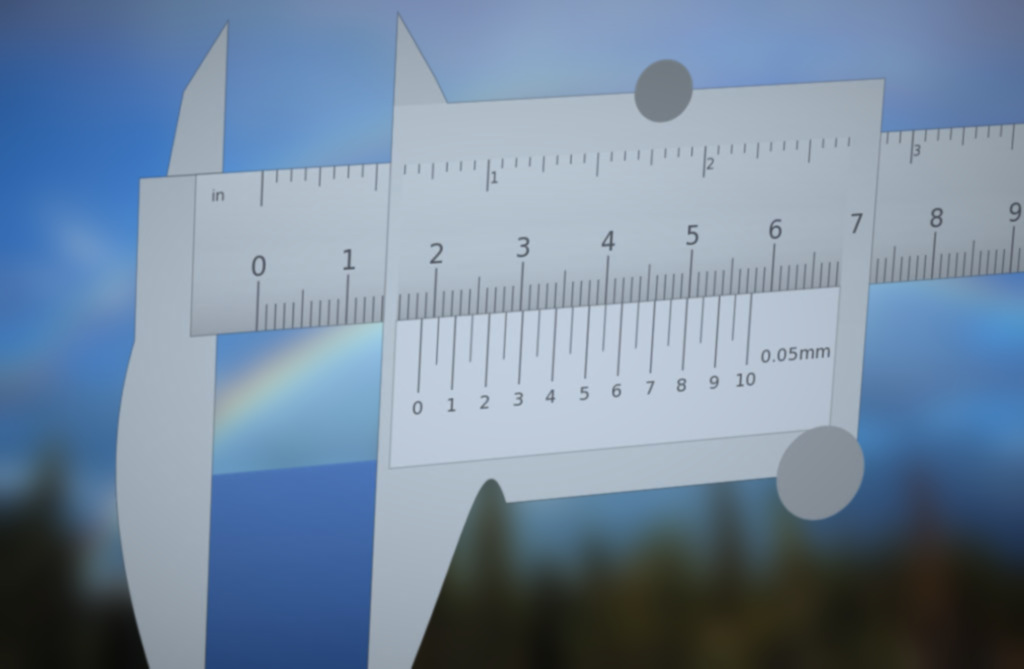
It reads 18.6; mm
